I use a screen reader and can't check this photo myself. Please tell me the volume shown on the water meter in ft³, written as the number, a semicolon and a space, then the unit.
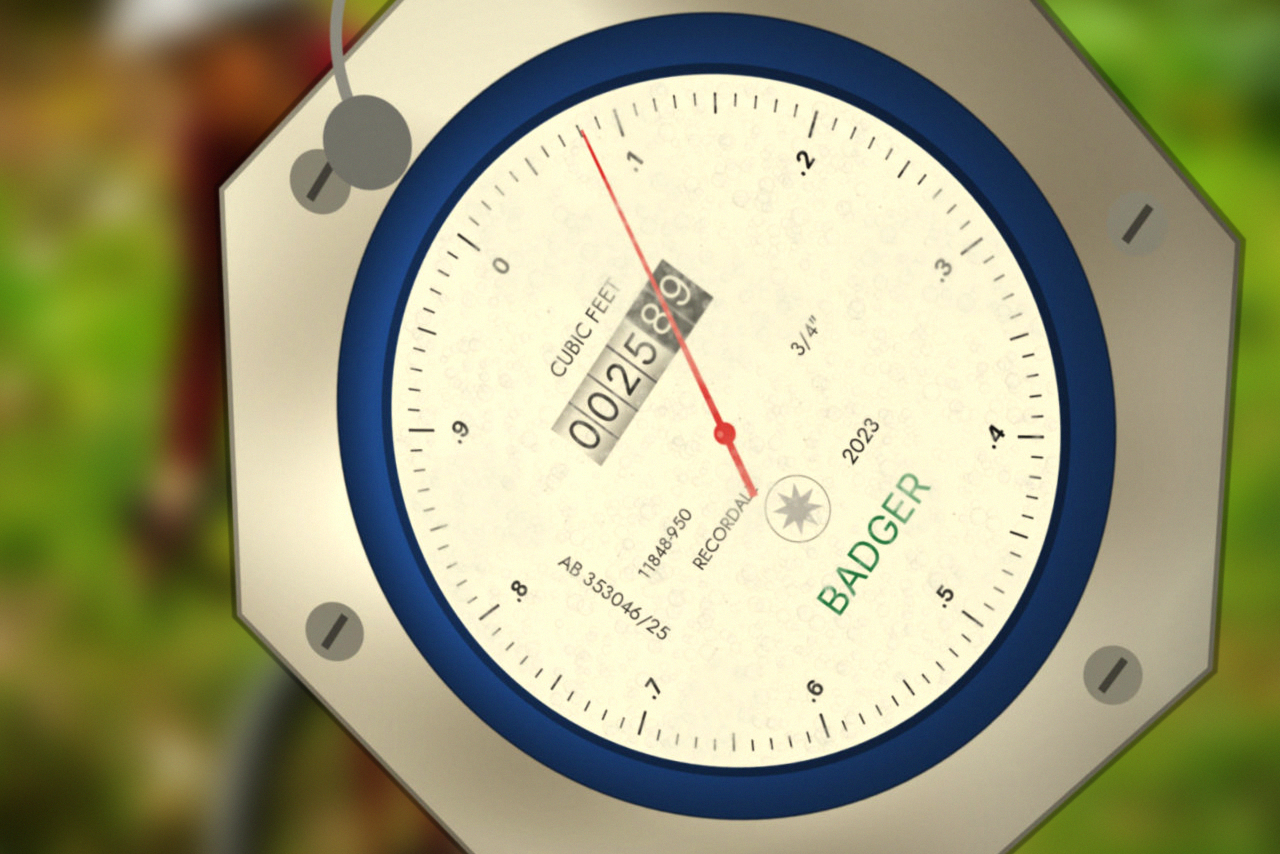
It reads 2589.08; ft³
